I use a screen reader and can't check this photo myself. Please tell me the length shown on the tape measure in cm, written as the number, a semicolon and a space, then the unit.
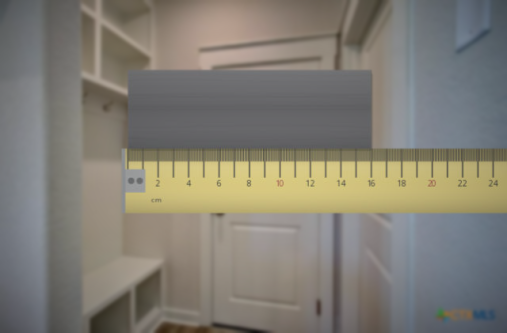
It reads 16; cm
